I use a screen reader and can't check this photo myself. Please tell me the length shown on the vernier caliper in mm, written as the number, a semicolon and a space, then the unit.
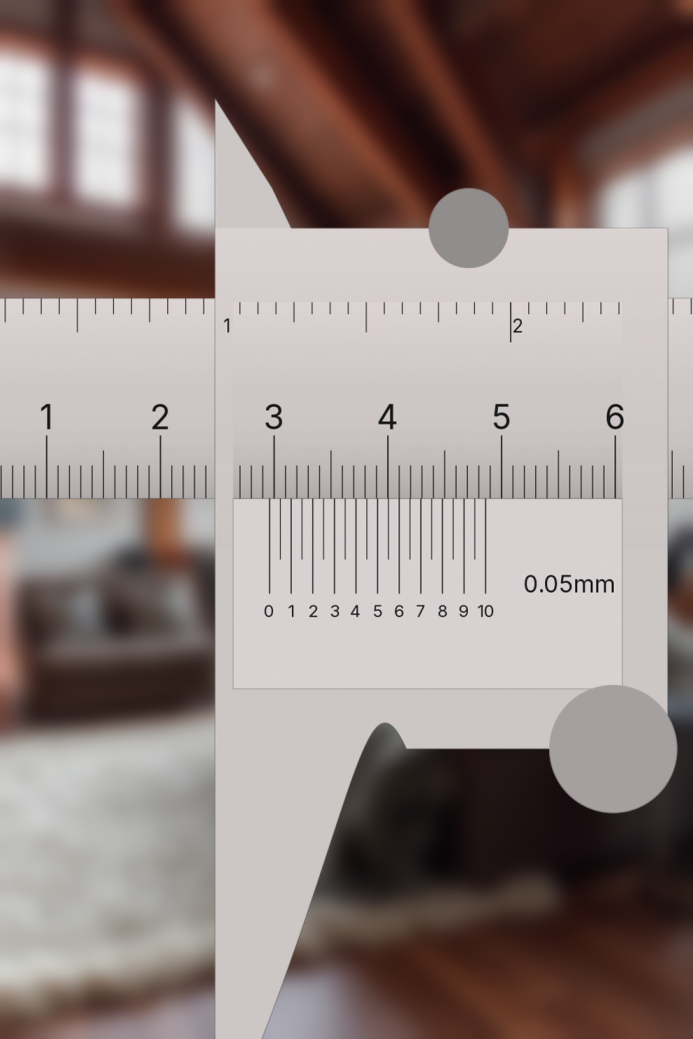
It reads 29.6; mm
